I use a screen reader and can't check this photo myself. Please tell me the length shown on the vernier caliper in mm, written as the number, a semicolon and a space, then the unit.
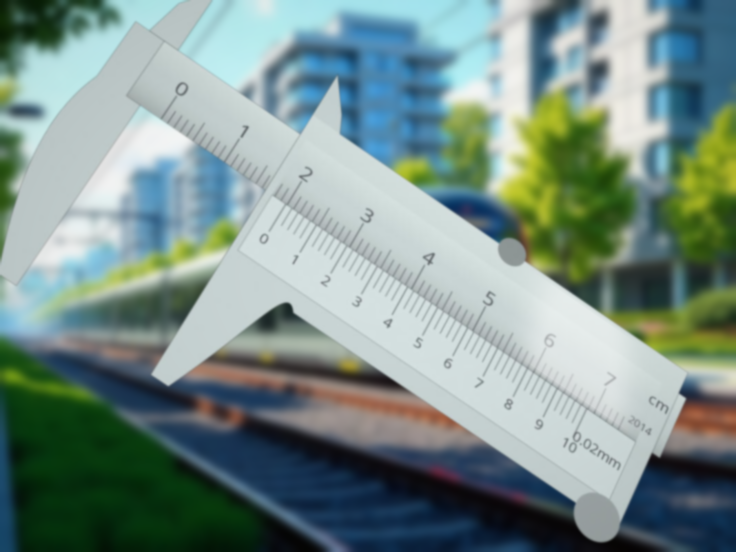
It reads 19.8; mm
